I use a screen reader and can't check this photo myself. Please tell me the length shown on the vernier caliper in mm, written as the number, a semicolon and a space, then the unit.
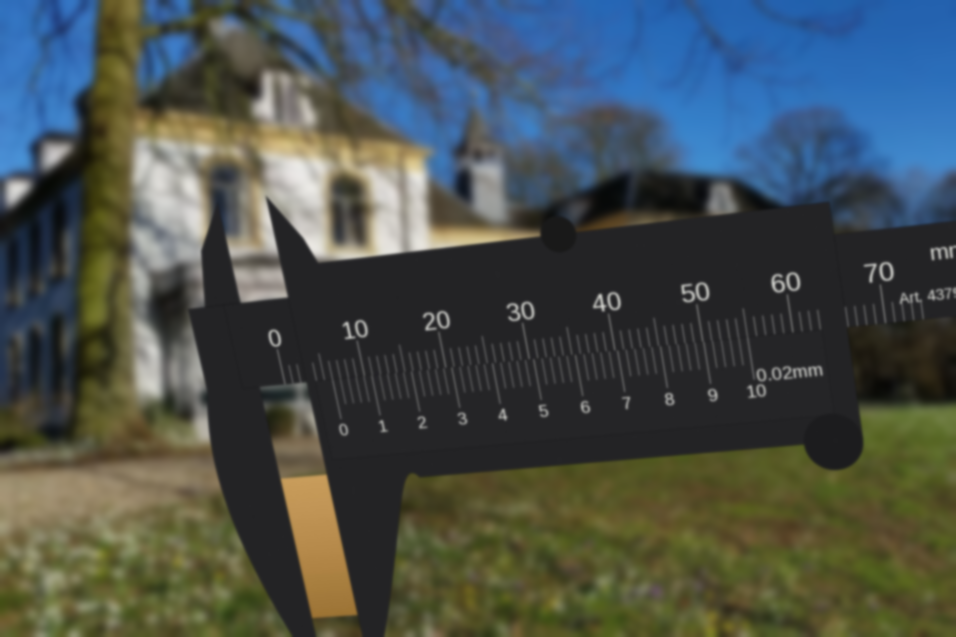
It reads 6.0; mm
